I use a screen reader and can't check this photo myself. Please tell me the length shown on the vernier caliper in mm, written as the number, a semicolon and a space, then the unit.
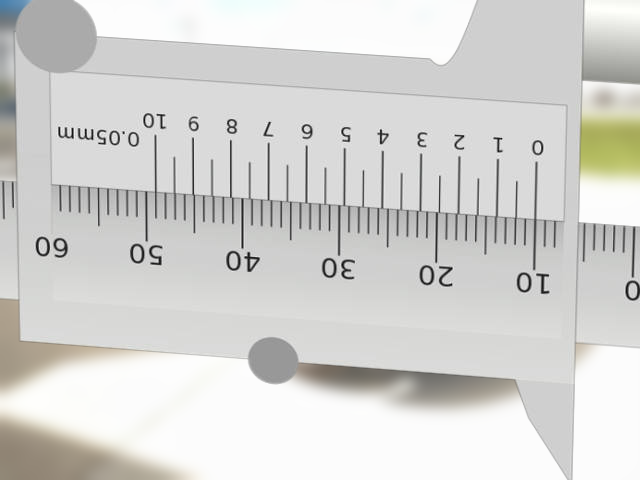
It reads 10.0; mm
